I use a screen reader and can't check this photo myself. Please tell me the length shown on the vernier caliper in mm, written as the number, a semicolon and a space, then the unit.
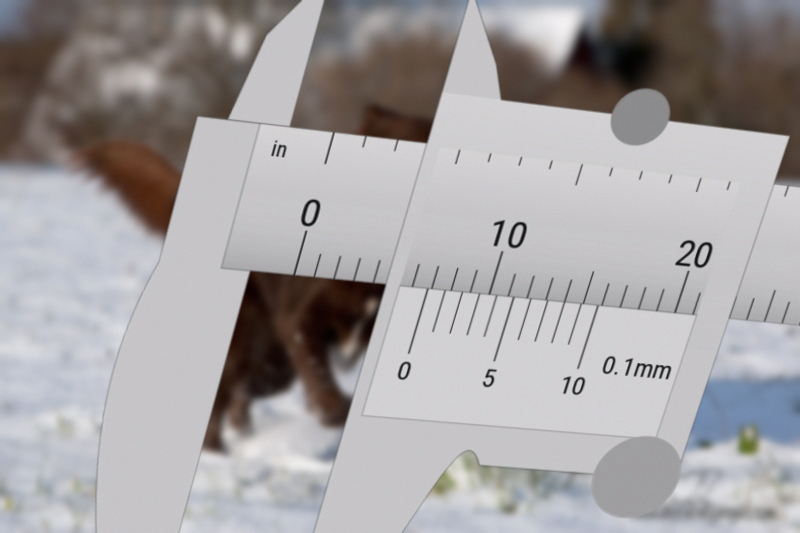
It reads 6.8; mm
